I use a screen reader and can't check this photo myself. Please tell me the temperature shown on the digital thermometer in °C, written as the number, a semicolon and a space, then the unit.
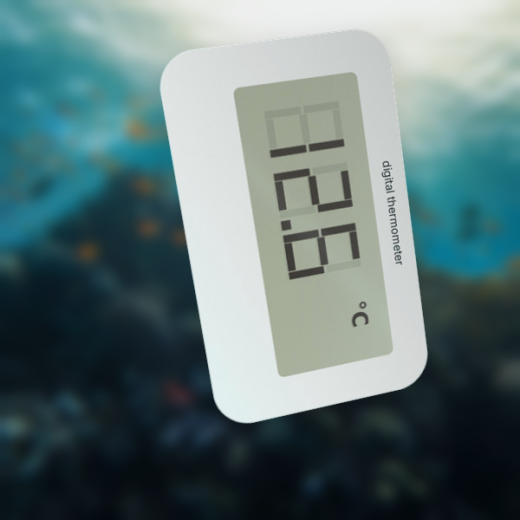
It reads 12.6; °C
